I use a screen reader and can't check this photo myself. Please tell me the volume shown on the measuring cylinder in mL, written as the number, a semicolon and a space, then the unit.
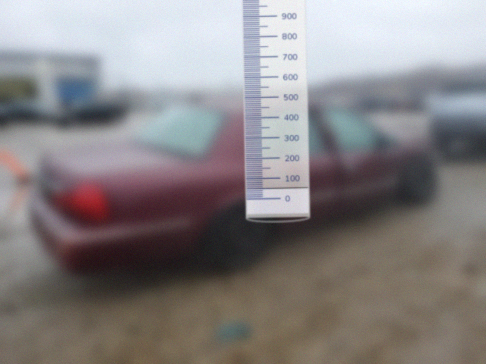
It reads 50; mL
